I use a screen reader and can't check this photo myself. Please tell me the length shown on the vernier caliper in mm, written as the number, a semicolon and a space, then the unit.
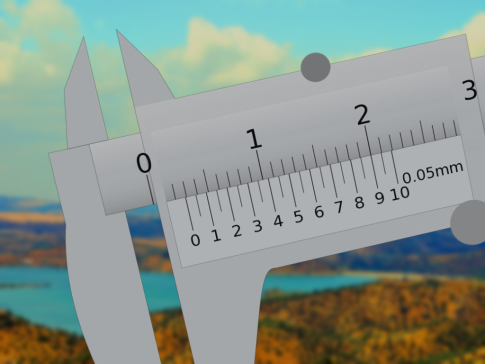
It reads 2.9; mm
